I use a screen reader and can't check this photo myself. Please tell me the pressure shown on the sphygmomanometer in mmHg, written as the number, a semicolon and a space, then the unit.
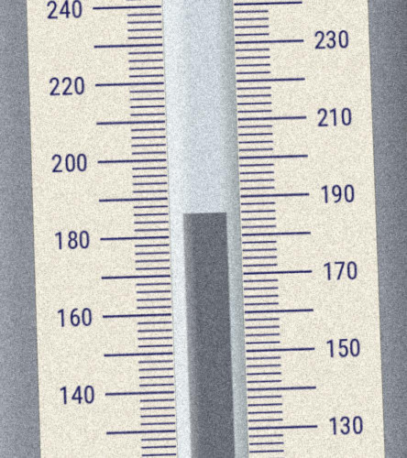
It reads 186; mmHg
